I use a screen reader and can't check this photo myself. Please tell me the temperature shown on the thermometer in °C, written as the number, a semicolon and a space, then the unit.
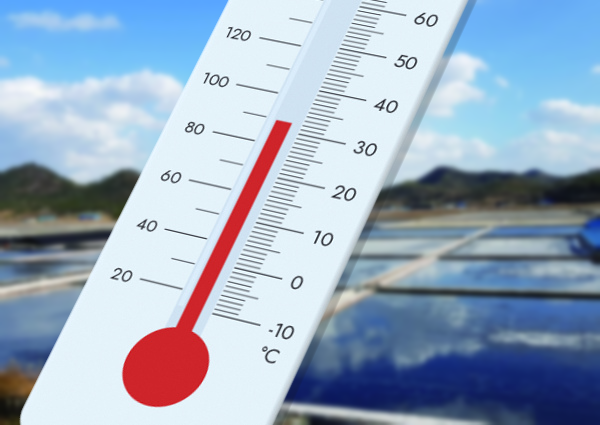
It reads 32; °C
